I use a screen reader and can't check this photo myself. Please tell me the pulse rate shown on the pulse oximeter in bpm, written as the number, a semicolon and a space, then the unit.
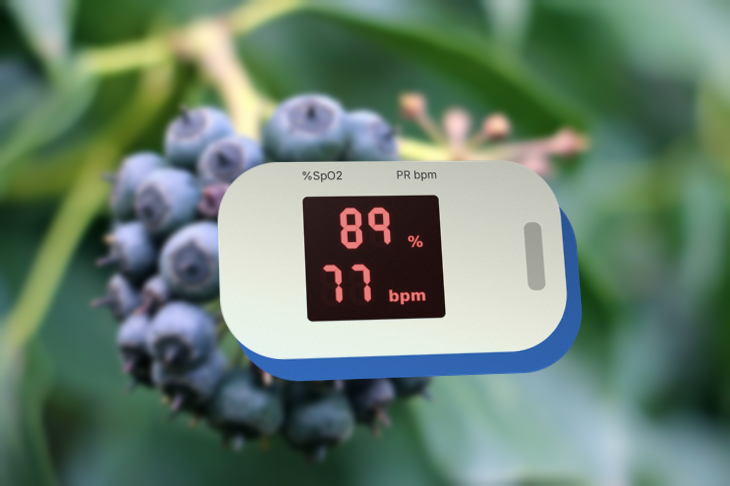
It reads 77; bpm
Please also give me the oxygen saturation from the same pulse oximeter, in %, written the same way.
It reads 89; %
